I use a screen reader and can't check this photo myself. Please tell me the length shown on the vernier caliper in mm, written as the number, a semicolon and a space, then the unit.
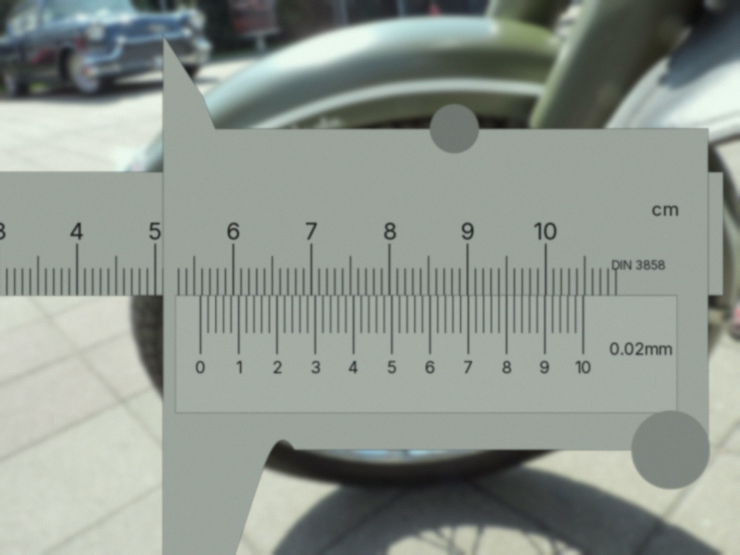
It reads 55.8; mm
